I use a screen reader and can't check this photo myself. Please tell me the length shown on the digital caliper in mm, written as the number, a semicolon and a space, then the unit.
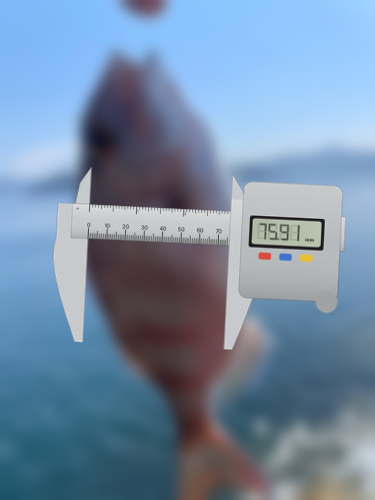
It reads 75.91; mm
